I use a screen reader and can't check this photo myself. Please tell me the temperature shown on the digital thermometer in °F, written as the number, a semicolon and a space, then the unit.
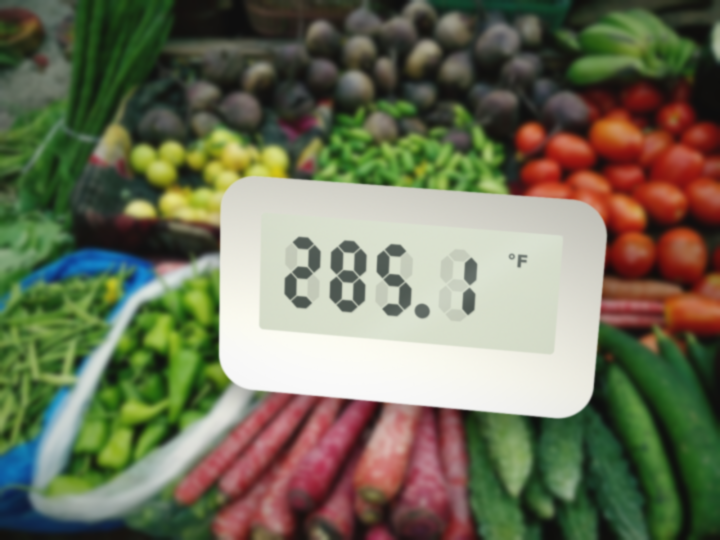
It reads 285.1; °F
